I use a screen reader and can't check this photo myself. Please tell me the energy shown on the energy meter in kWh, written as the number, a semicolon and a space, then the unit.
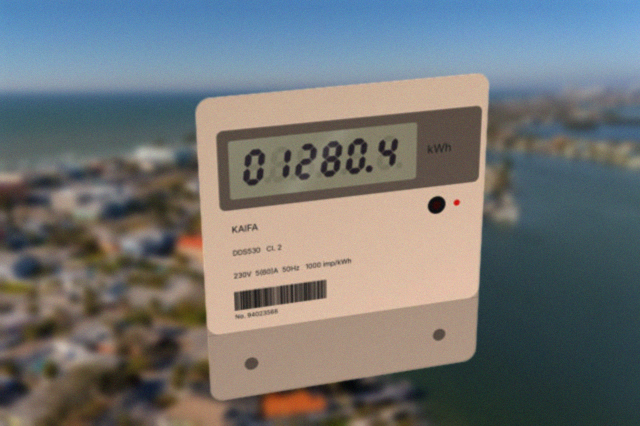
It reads 1280.4; kWh
